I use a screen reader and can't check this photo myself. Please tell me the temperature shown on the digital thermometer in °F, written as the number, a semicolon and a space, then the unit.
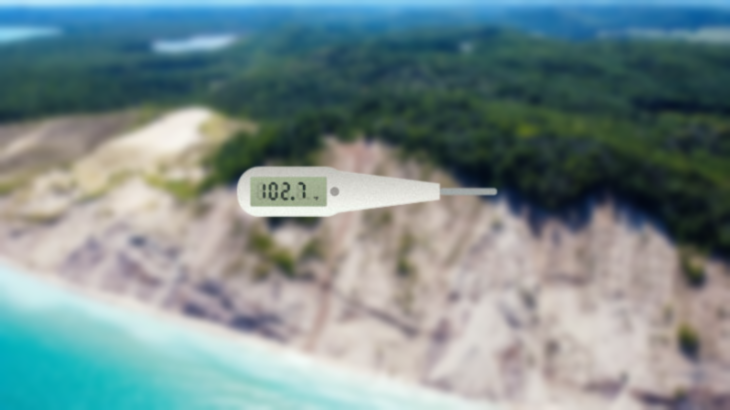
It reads 102.7; °F
